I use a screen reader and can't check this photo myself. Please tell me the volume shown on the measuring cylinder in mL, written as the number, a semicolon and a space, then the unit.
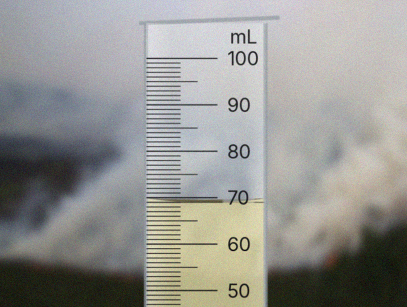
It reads 69; mL
